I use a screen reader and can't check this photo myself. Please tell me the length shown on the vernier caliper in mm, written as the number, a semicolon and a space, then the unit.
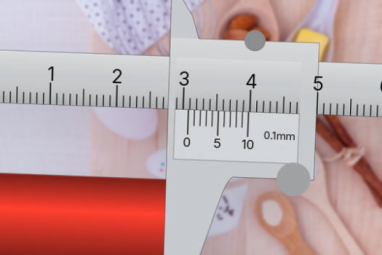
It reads 30.8; mm
